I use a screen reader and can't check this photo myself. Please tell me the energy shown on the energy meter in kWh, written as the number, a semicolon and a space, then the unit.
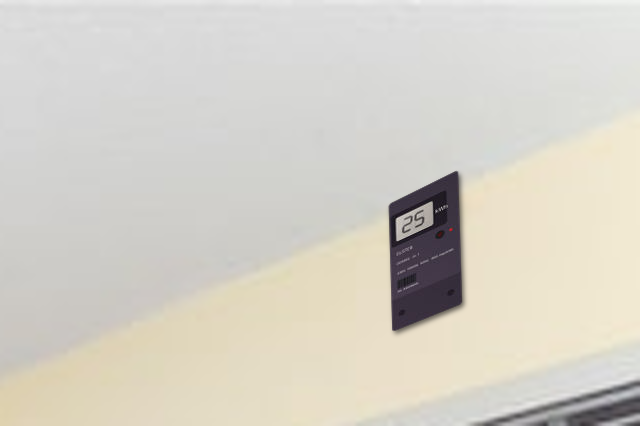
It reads 25; kWh
